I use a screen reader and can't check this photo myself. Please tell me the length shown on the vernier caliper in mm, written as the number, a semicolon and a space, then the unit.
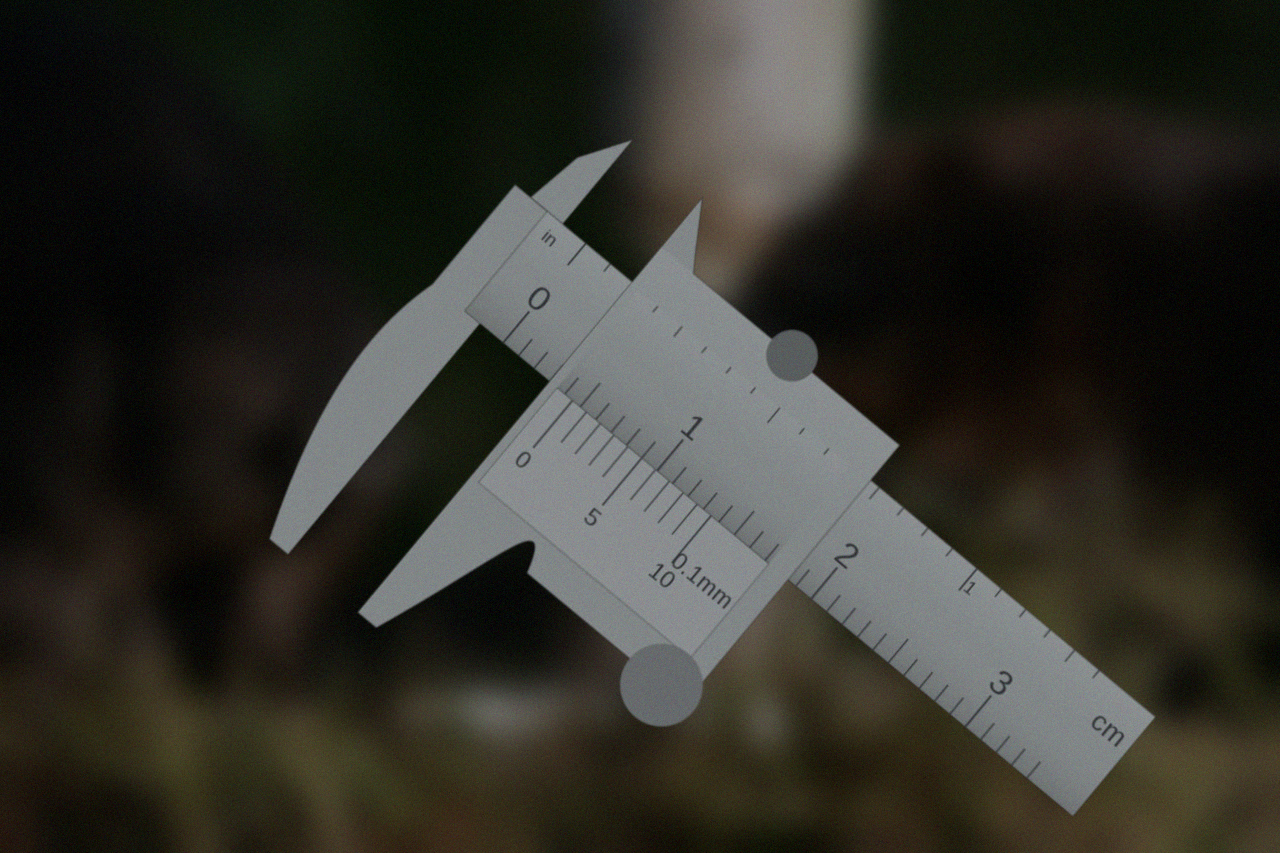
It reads 4.5; mm
